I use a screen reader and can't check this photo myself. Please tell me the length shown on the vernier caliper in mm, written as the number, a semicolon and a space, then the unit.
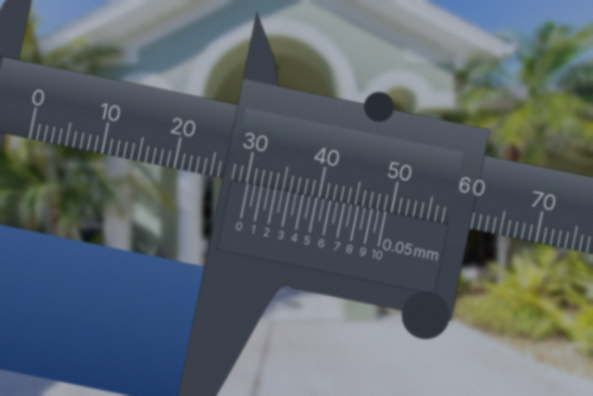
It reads 30.2; mm
